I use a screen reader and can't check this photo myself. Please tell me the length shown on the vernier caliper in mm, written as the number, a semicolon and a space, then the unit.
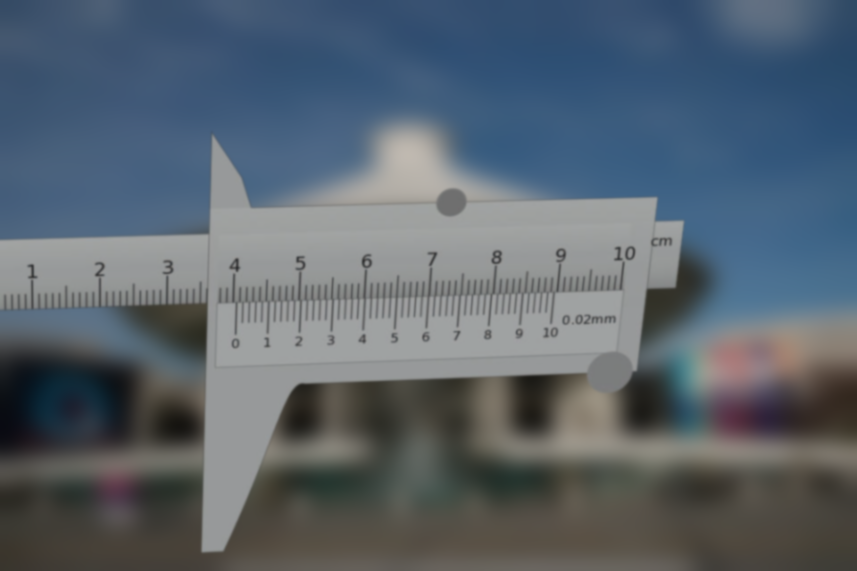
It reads 40.5; mm
